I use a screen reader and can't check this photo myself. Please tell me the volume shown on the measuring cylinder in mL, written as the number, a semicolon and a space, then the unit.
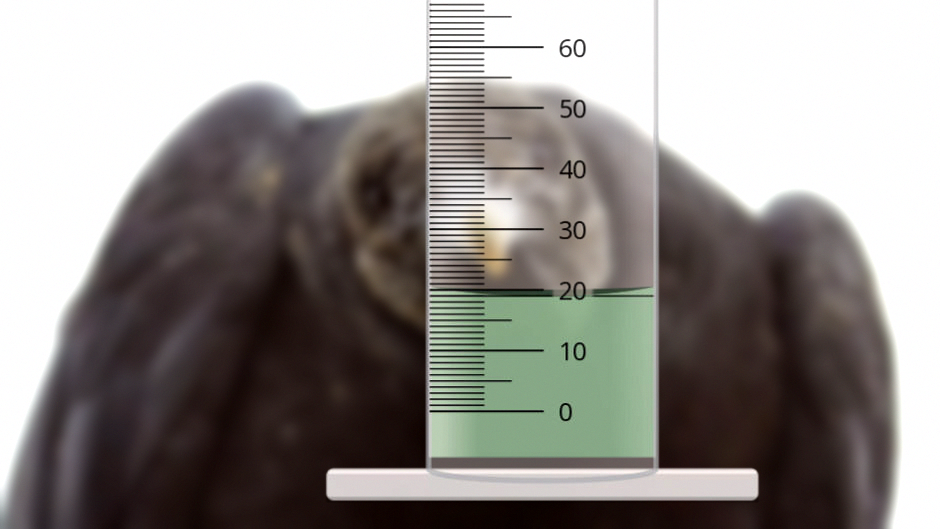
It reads 19; mL
